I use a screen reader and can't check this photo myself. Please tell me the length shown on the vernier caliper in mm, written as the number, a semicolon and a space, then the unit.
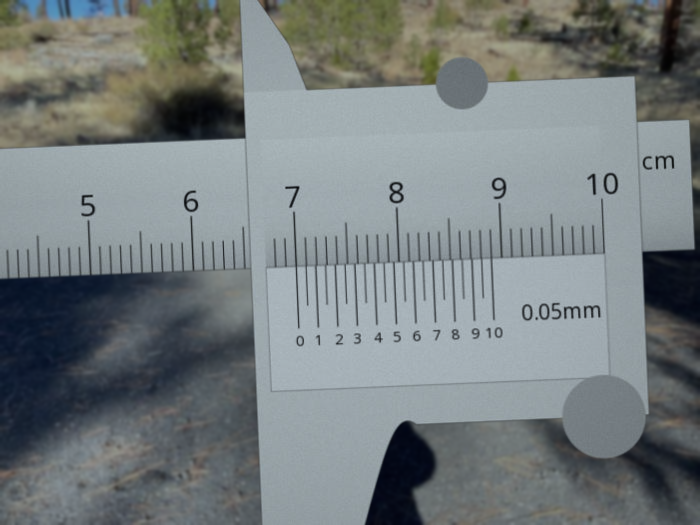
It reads 70.0; mm
